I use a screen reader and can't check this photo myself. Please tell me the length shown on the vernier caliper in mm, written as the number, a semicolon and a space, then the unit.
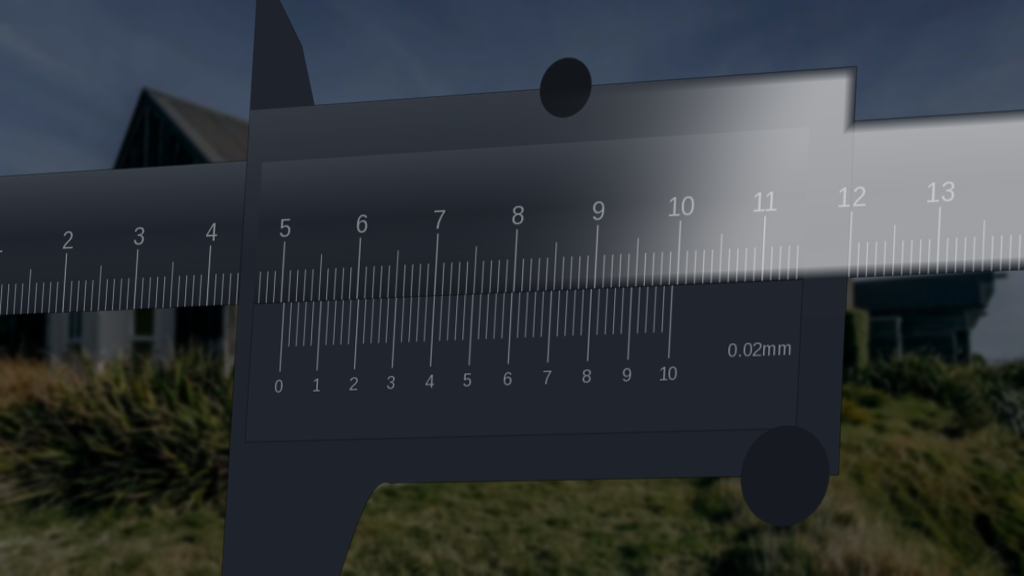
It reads 50.4; mm
